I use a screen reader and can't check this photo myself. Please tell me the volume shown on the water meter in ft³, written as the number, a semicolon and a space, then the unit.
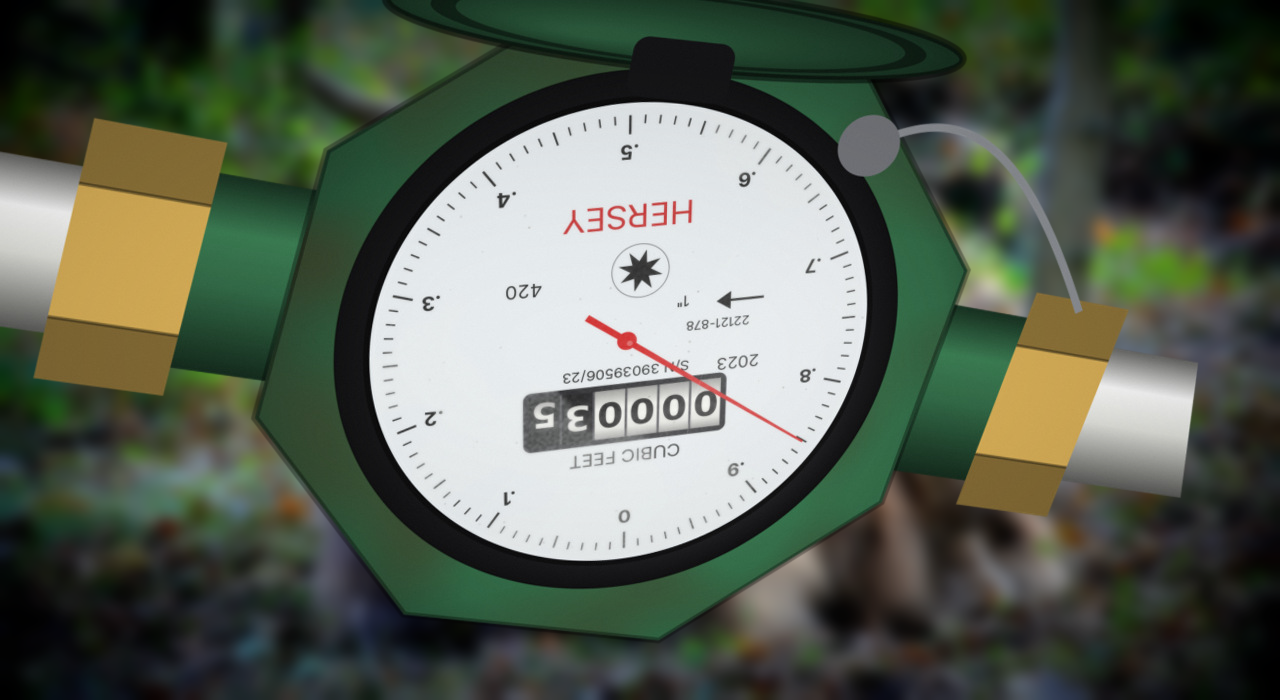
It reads 34.85; ft³
